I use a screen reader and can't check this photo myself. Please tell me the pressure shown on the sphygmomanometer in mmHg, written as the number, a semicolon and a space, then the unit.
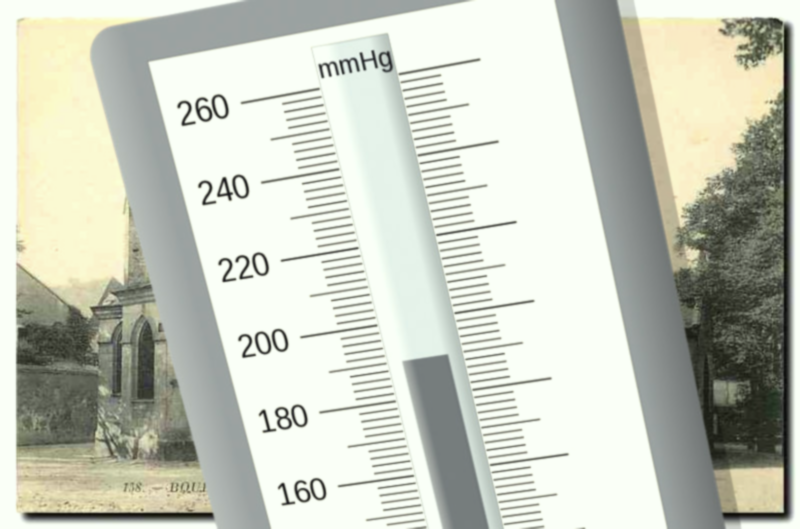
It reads 190; mmHg
